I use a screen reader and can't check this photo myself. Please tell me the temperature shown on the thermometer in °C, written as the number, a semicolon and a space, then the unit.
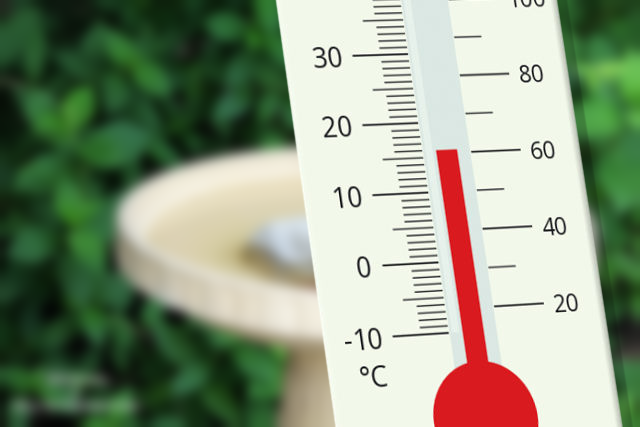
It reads 16; °C
